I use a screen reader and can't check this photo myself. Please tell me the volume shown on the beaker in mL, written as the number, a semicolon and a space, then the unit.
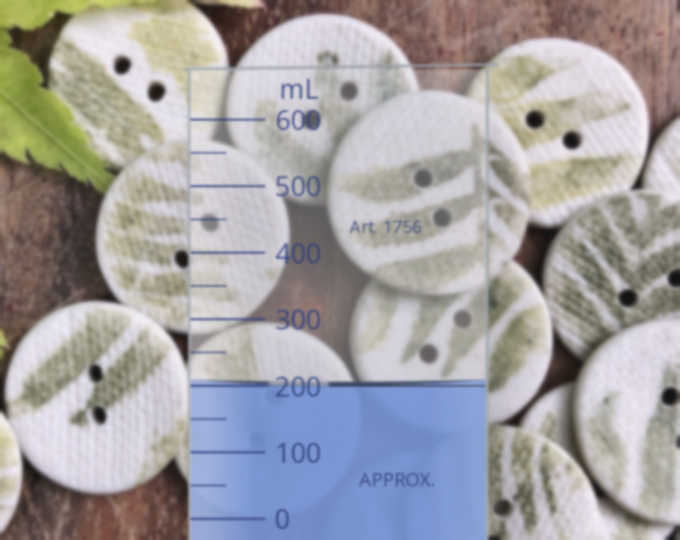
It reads 200; mL
